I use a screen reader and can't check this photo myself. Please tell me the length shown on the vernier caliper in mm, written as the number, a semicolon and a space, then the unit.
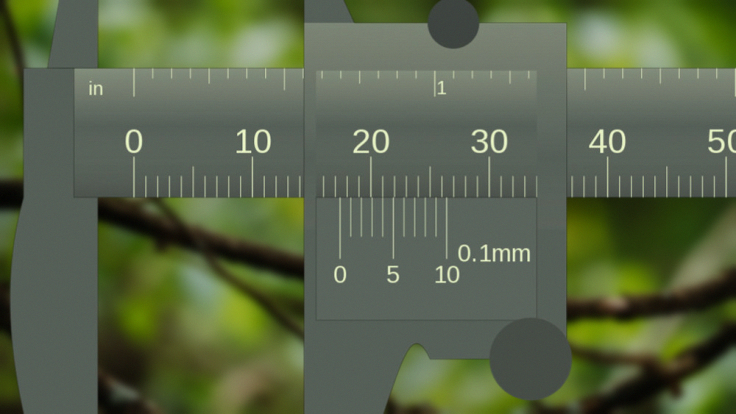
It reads 17.4; mm
